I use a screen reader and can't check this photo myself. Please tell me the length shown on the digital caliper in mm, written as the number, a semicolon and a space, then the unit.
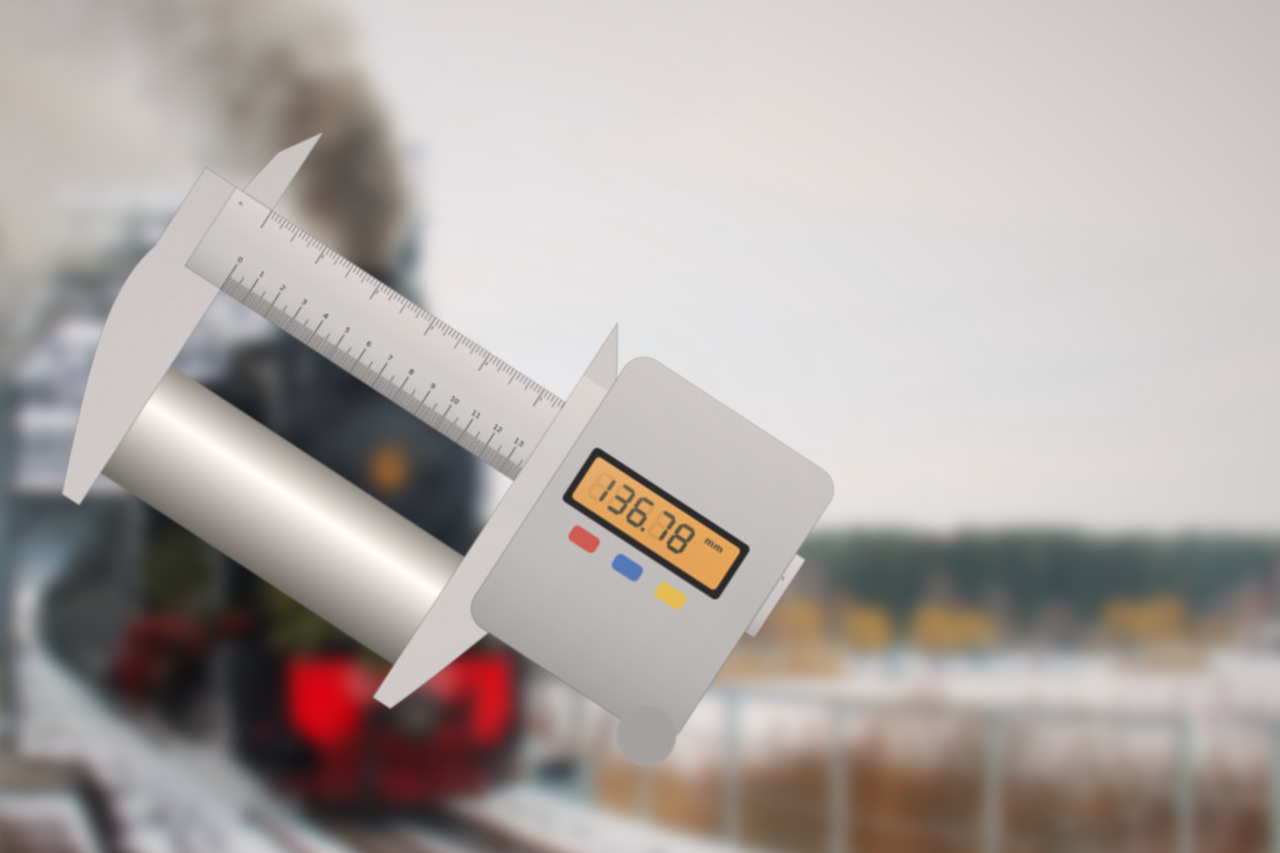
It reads 136.78; mm
